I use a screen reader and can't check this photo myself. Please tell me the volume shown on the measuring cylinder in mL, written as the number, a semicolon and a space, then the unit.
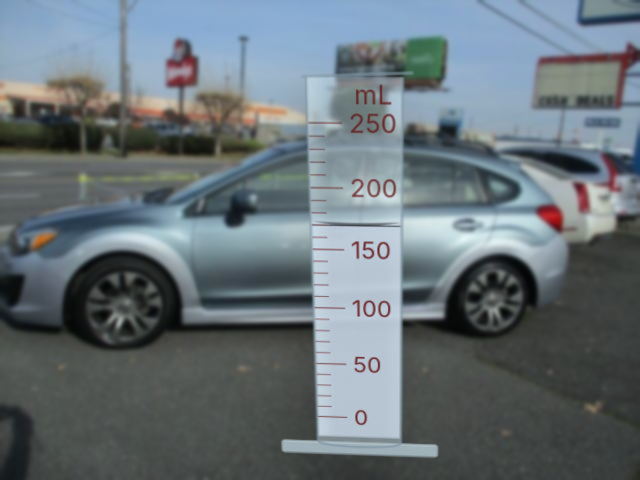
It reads 170; mL
